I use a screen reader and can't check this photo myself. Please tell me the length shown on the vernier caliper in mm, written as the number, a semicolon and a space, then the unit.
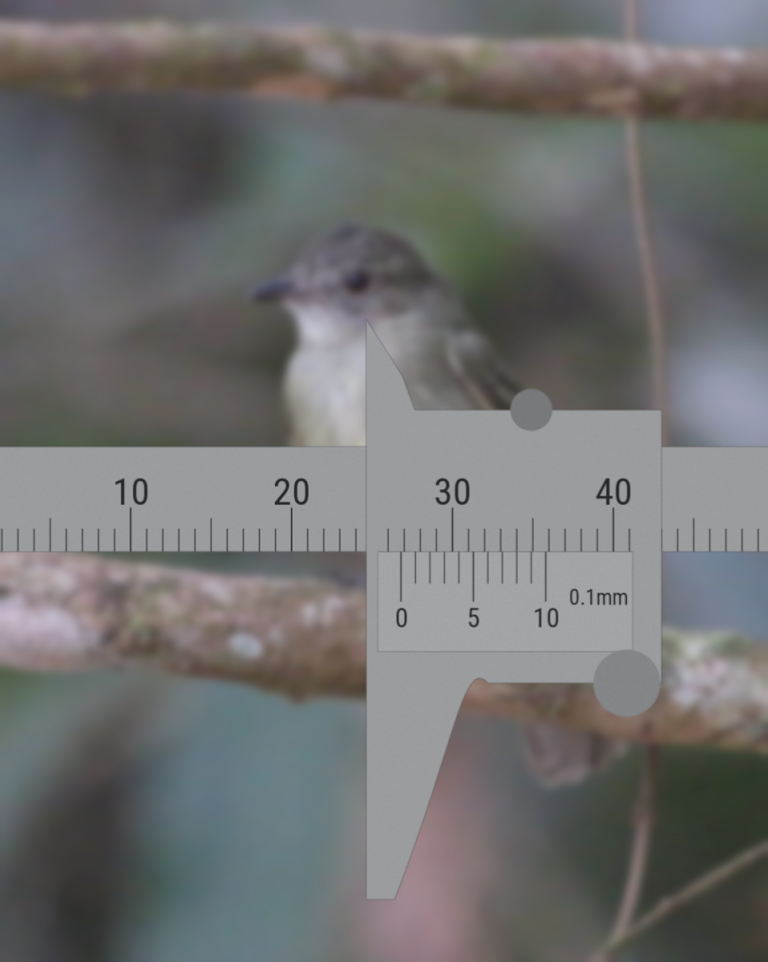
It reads 26.8; mm
